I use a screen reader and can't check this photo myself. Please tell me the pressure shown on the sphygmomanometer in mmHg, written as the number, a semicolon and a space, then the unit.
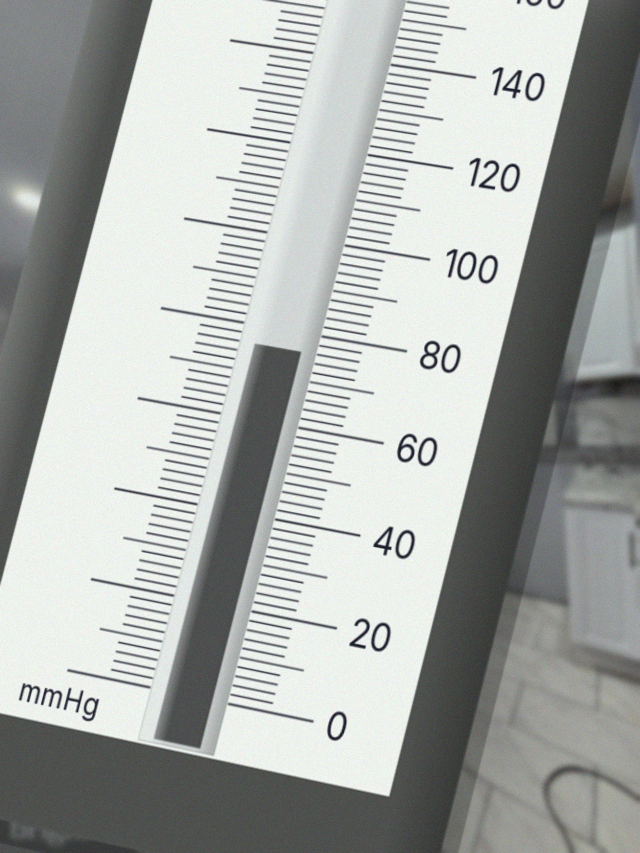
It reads 76; mmHg
